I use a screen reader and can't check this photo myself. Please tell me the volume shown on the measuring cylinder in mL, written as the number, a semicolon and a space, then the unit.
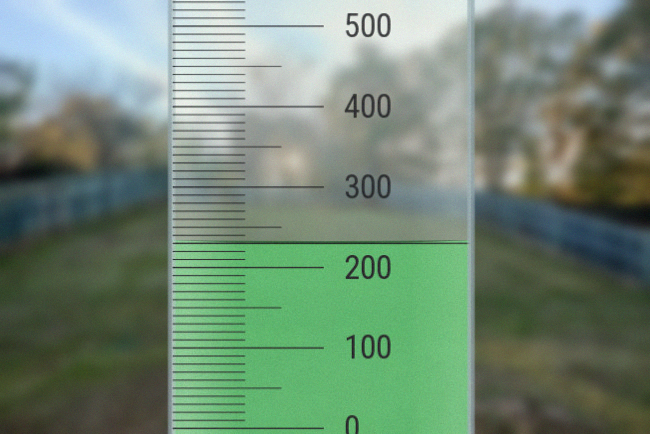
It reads 230; mL
